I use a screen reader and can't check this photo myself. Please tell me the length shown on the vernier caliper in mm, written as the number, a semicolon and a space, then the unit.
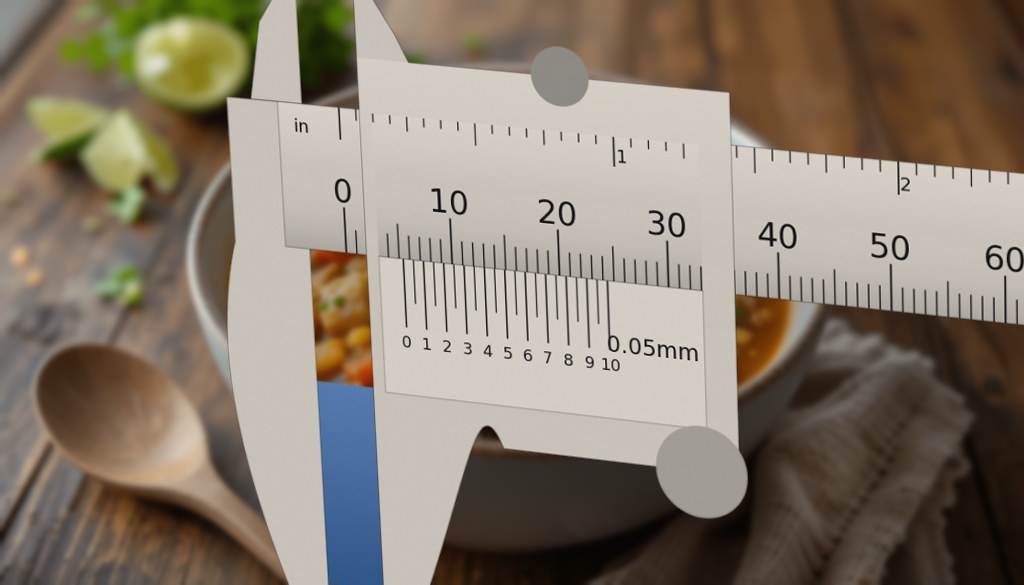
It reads 5.4; mm
